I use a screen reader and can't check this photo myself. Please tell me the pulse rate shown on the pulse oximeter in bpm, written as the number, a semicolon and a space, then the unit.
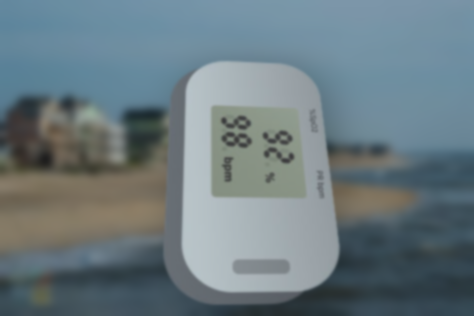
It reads 98; bpm
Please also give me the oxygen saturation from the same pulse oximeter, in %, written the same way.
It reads 92; %
